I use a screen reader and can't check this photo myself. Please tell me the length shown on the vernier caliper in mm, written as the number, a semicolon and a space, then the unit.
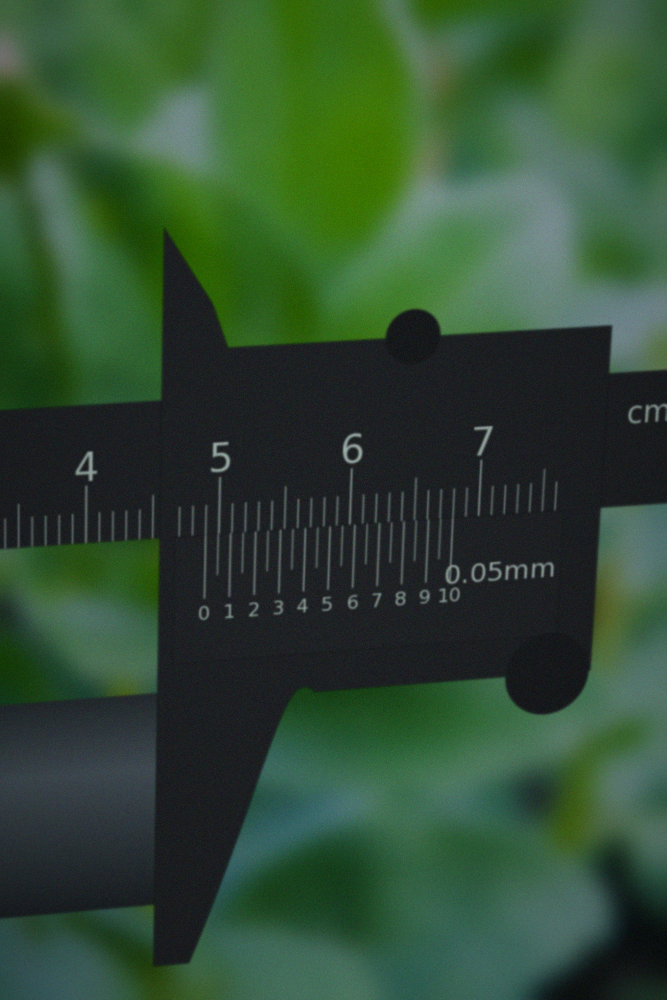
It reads 49.0; mm
